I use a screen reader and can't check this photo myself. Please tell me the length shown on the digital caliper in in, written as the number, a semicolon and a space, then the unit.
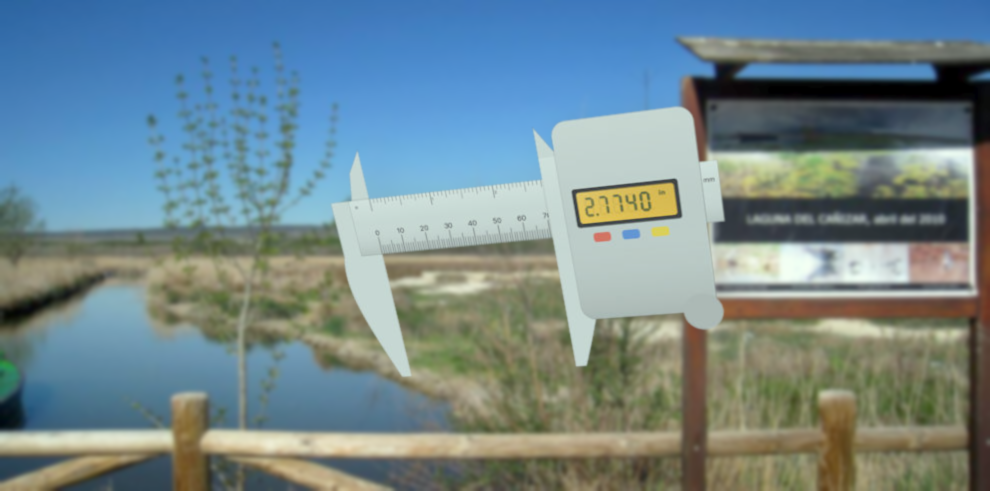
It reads 2.7740; in
